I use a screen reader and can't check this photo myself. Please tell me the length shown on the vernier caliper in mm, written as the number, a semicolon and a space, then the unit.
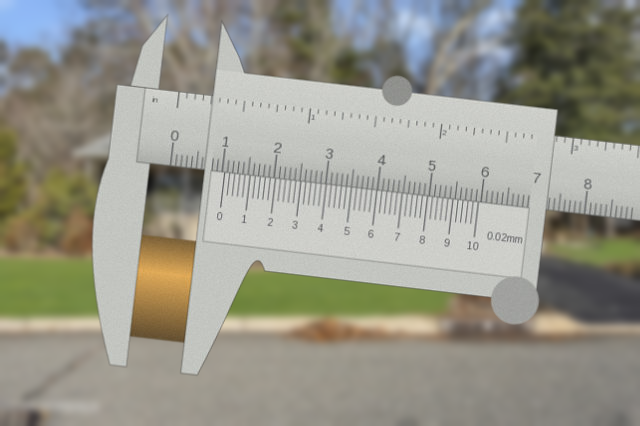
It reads 10.5; mm
